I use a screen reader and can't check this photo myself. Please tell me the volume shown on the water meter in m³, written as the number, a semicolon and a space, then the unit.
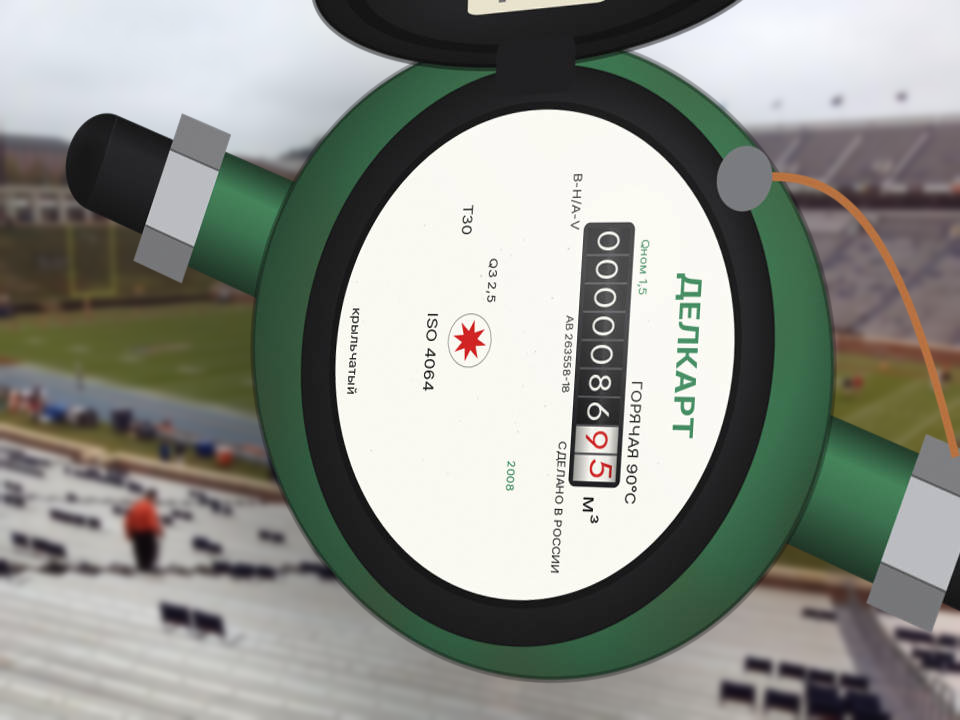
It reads 86.95; m³
